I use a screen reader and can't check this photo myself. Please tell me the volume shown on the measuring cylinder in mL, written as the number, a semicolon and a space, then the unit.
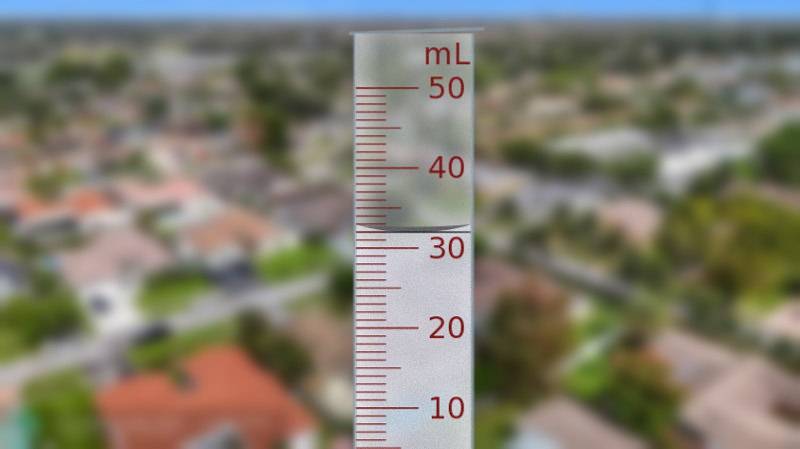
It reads 32; mL
